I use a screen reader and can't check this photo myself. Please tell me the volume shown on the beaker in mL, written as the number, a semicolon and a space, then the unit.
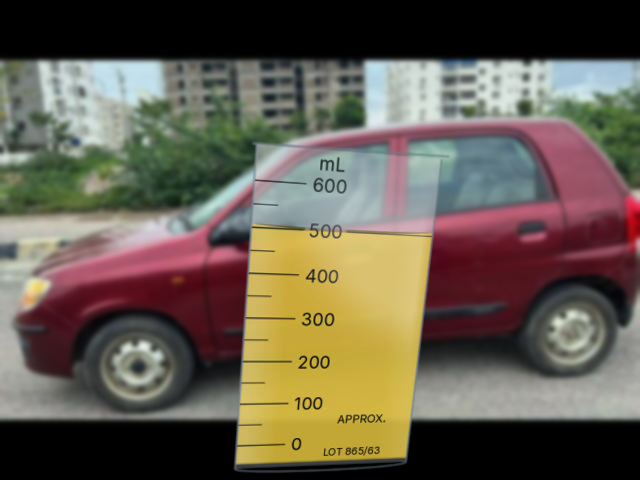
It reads 500; mL
